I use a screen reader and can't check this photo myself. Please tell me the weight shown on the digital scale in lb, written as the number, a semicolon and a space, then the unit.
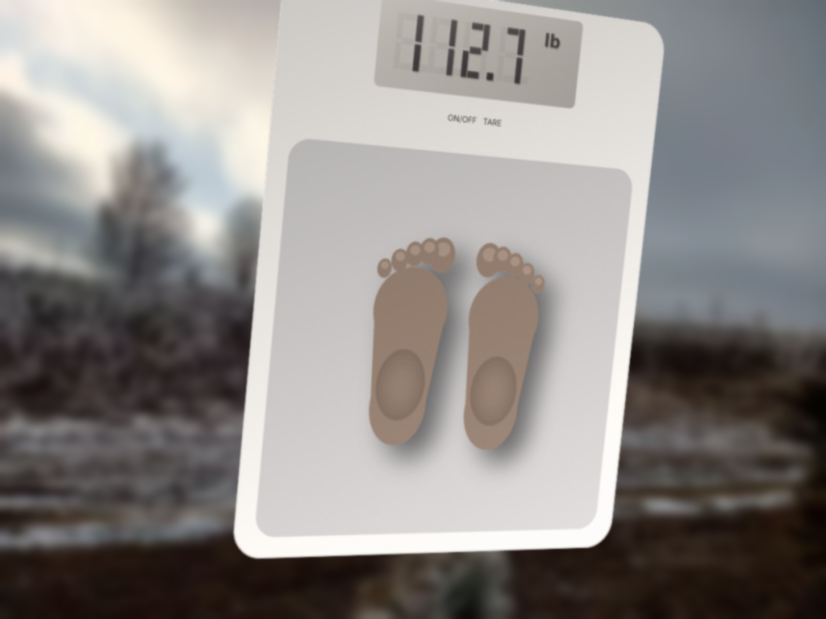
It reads 112.7; lb
